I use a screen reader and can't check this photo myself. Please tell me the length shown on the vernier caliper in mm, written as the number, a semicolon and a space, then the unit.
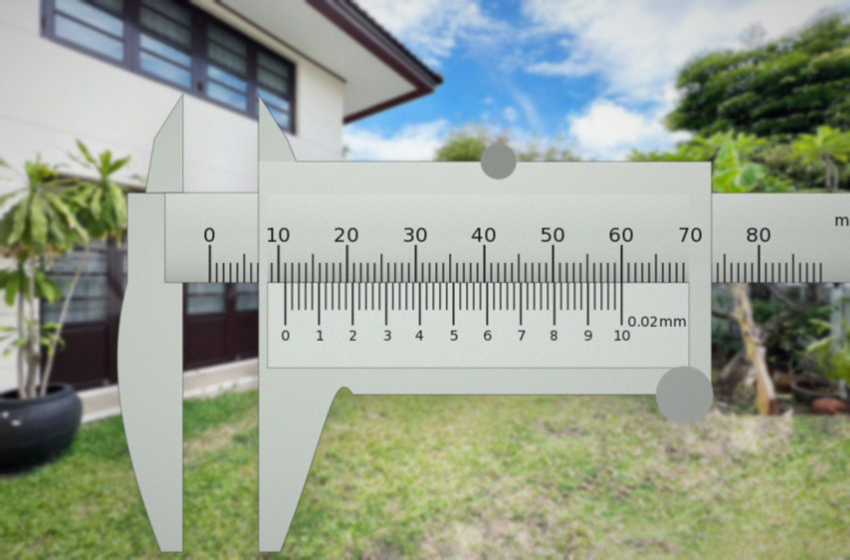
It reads 11.0; mm
